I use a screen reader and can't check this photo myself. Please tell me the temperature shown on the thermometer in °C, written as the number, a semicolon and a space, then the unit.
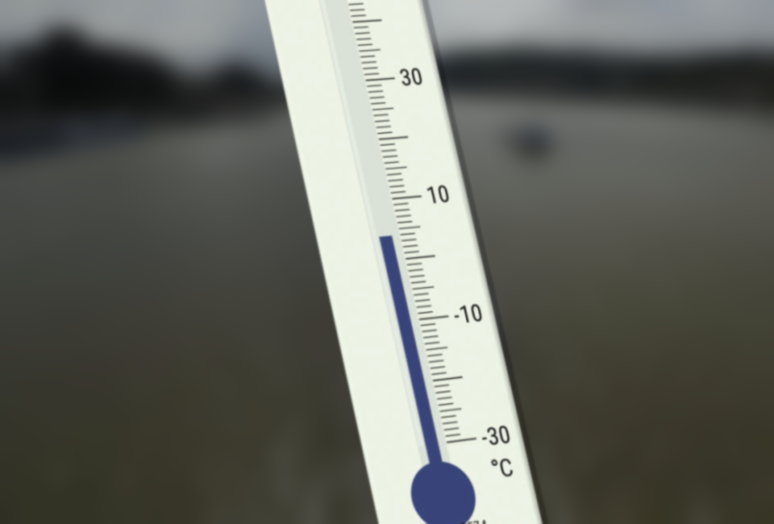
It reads 4; °C
